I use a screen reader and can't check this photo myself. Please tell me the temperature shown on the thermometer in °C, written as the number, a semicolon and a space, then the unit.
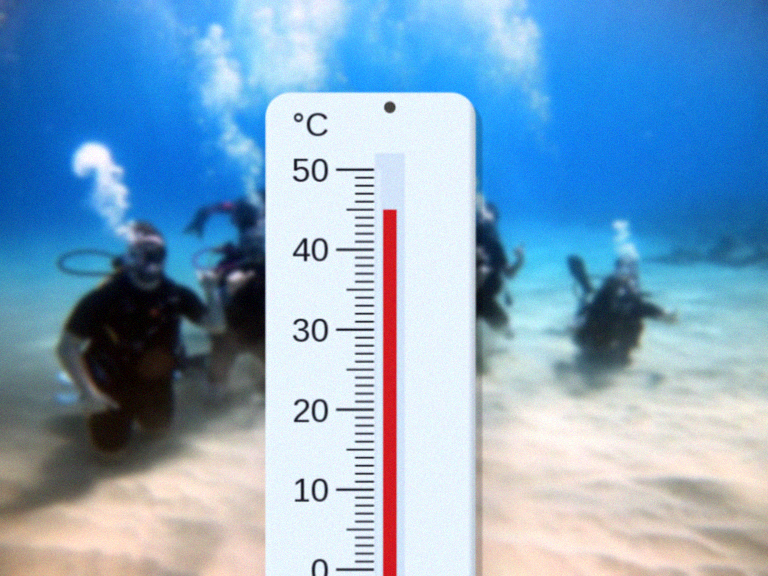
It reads 45; °C
